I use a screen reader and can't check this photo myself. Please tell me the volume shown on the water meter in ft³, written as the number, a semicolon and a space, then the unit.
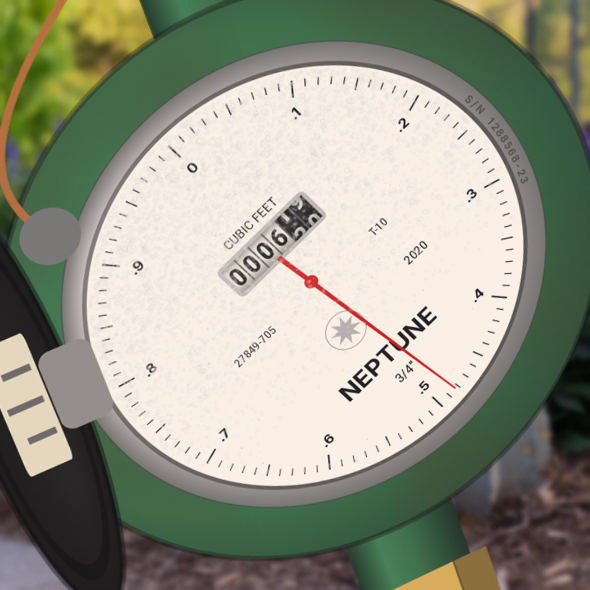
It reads 619.48; ft³
